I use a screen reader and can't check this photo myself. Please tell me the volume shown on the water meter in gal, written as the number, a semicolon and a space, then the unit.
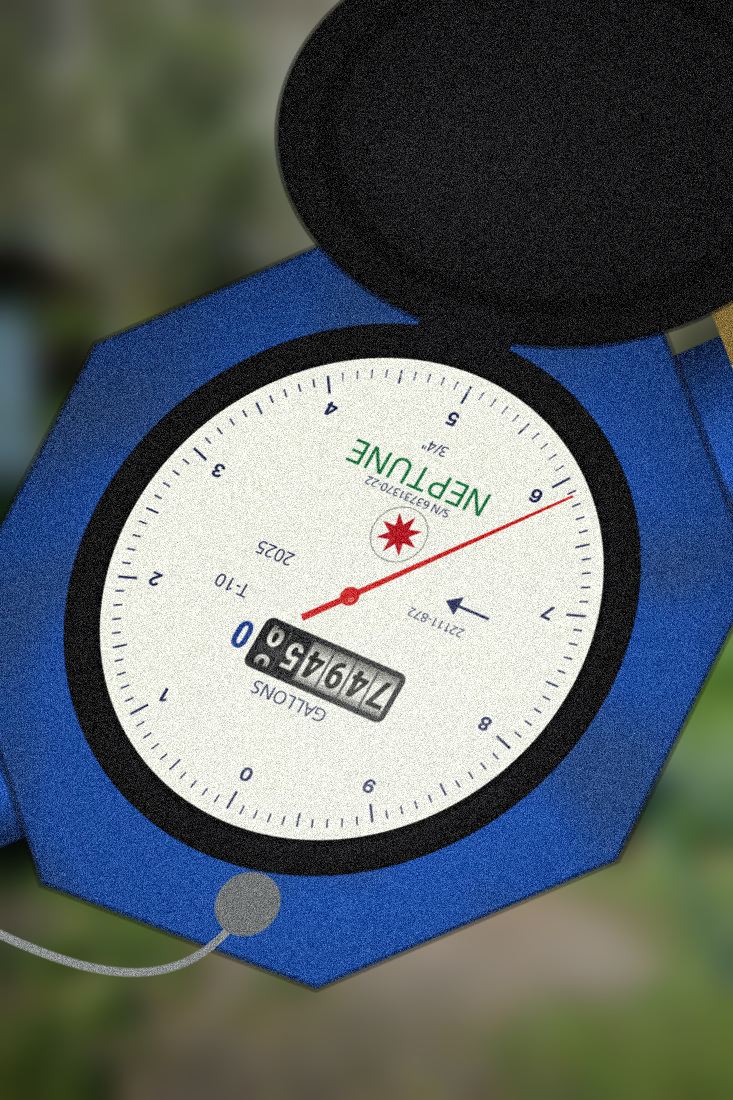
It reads 7494586.1; gal
